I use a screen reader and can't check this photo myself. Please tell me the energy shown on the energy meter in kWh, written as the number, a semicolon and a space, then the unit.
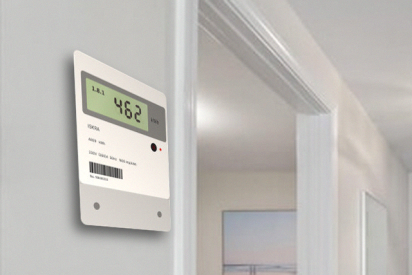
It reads 462; kWh
